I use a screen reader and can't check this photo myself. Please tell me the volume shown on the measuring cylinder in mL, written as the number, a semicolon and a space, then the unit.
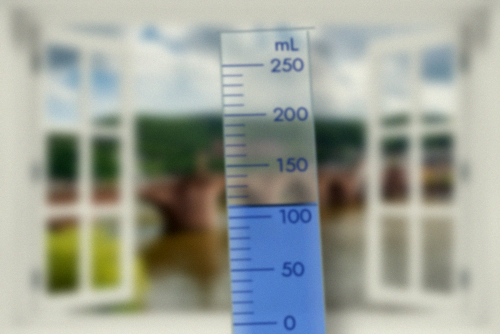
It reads 110; mL
